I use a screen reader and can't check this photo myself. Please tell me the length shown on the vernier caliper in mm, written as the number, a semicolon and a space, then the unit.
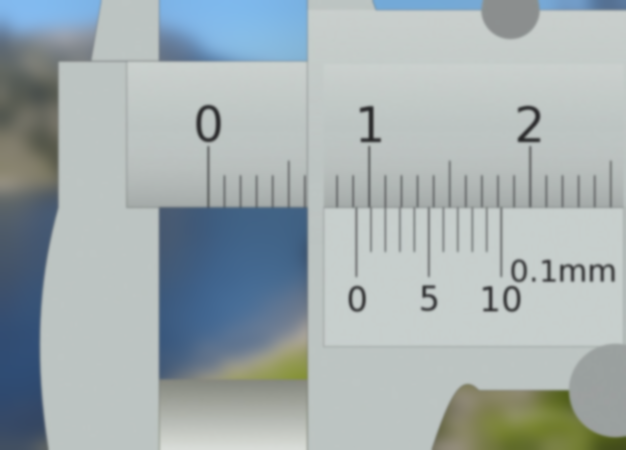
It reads 9.2; mm
